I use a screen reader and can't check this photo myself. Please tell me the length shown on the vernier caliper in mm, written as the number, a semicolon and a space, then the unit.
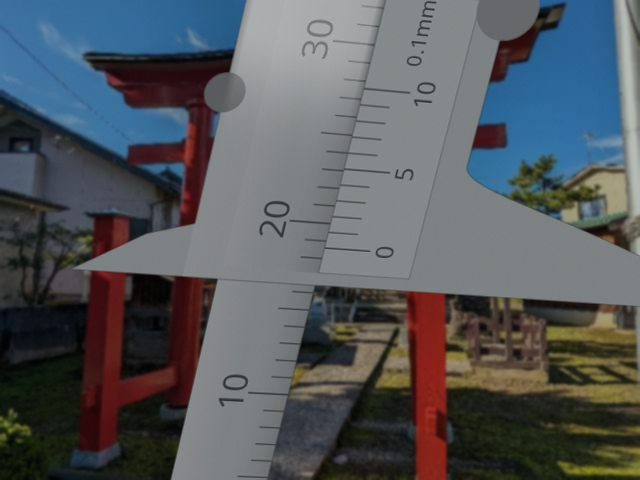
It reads 18.6; mm
